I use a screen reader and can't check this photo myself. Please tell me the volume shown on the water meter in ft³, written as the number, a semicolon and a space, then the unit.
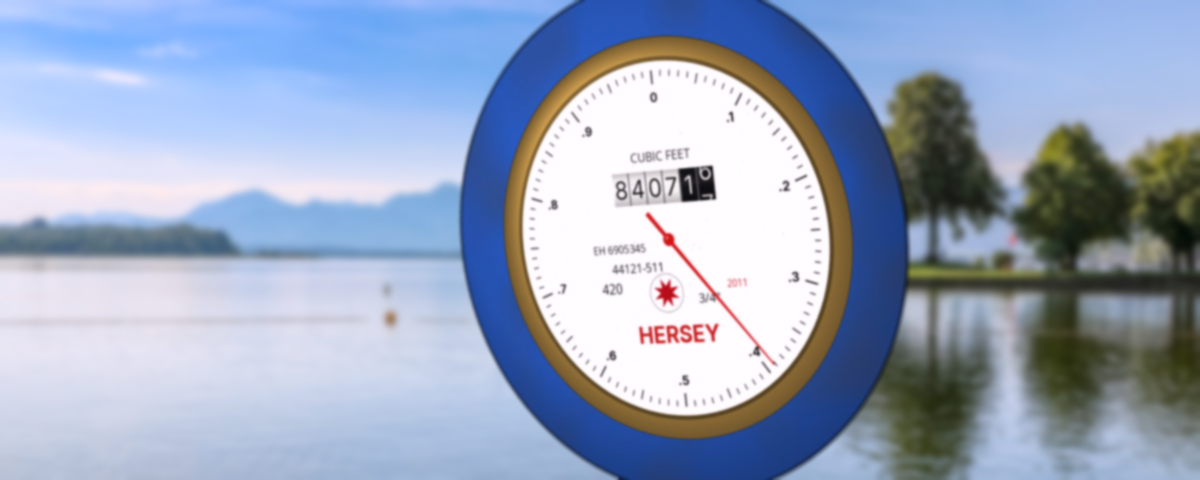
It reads 840716.39; ft³
